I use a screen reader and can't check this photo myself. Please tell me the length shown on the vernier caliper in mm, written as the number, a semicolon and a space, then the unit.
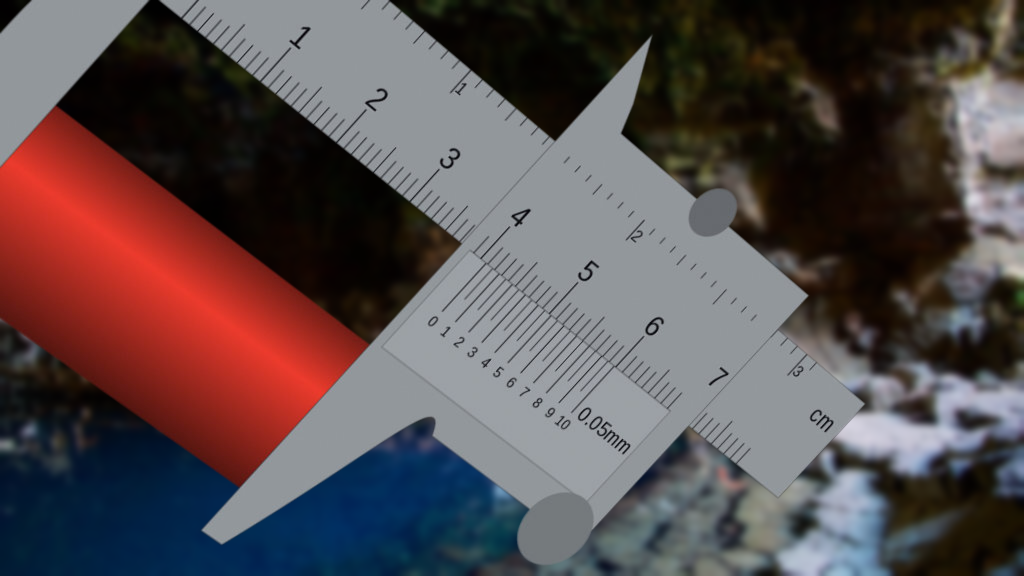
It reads 40.8; mm
